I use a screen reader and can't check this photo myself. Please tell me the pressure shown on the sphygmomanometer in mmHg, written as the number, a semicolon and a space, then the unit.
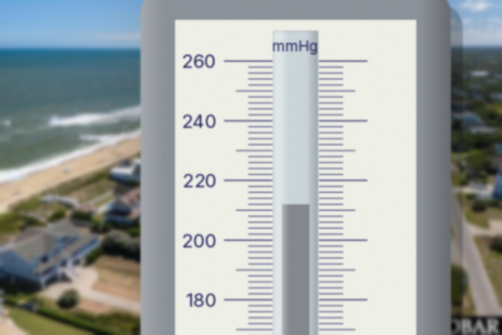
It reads 212; mmHg
